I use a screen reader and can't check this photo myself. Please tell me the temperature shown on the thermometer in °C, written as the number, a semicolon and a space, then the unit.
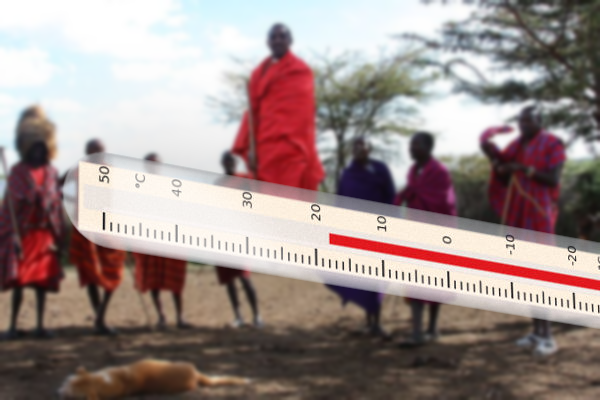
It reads 18; °C
